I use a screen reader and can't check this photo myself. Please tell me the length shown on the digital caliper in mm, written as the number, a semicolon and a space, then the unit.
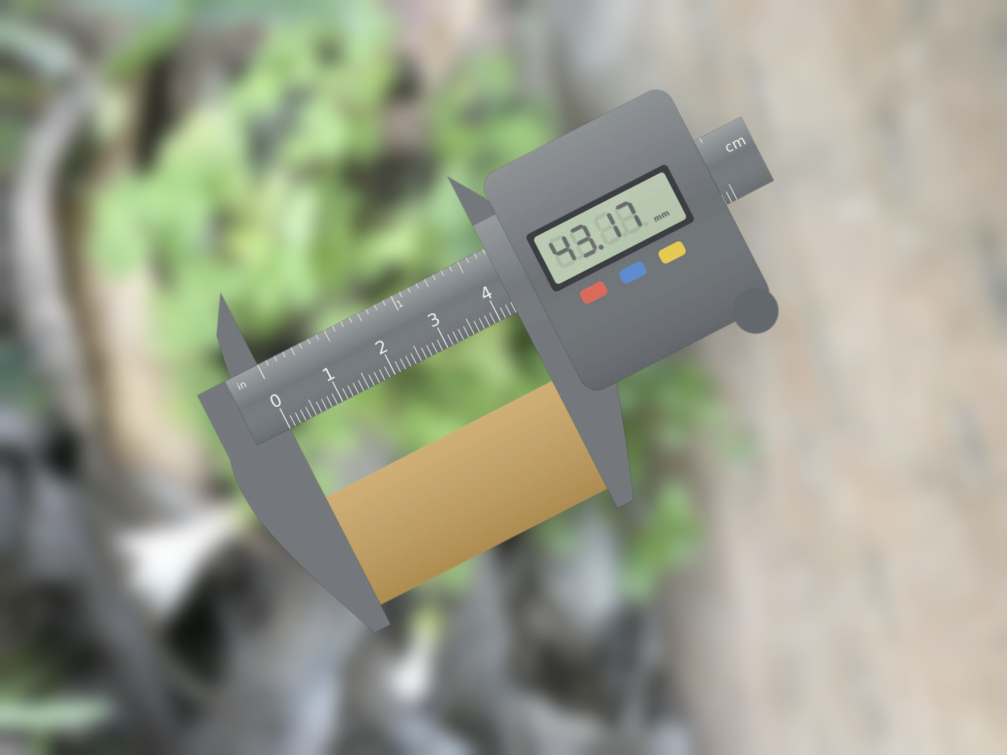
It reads 43.17; mm
